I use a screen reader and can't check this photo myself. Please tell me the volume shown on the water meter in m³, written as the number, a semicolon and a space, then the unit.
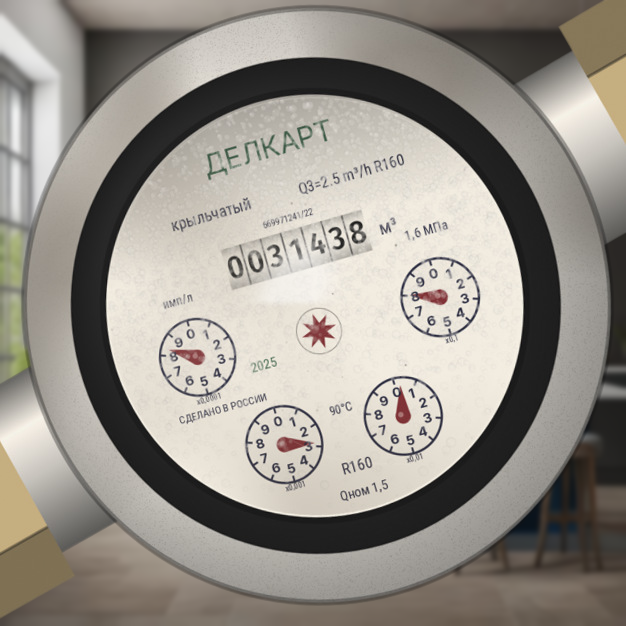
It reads 31438.8028; m³
